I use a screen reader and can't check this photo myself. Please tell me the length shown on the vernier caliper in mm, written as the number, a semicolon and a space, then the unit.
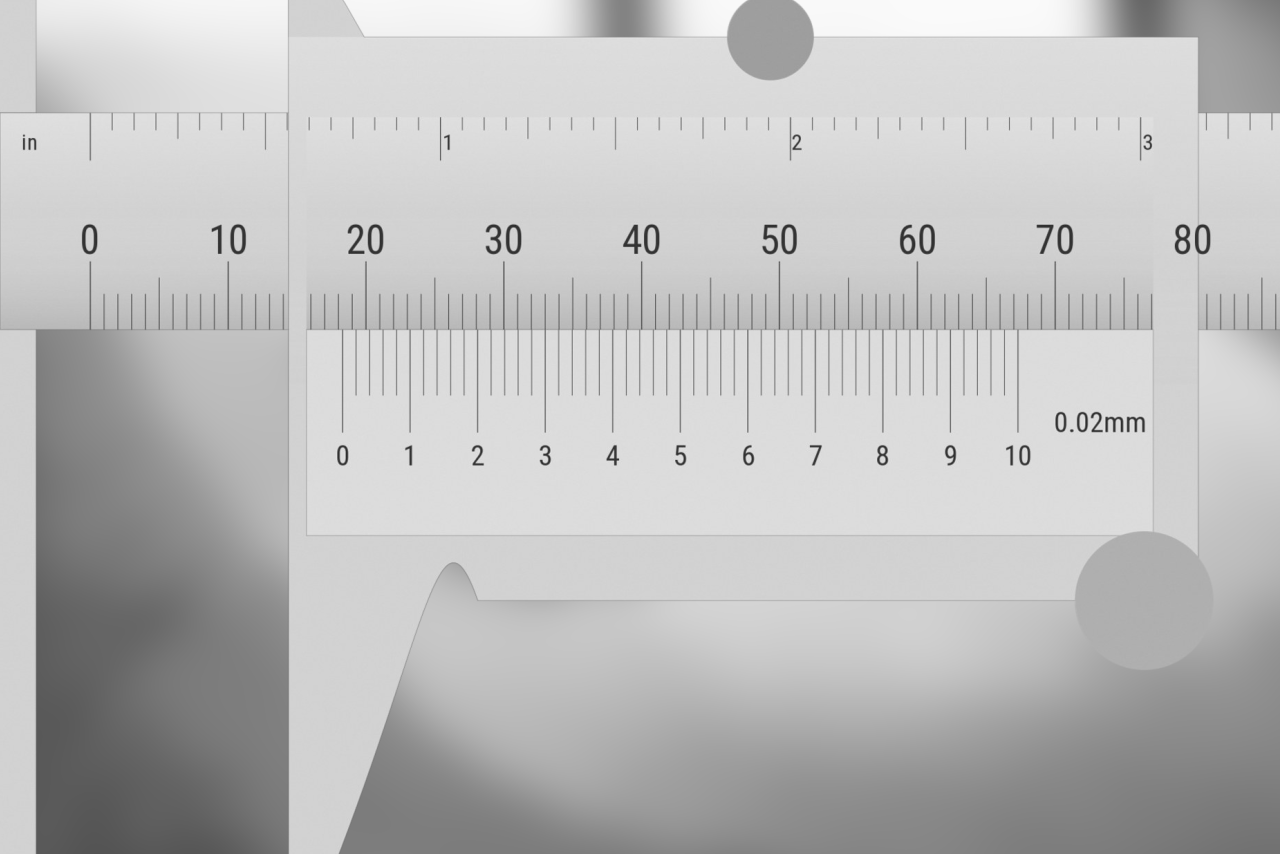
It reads 18.3; mm
